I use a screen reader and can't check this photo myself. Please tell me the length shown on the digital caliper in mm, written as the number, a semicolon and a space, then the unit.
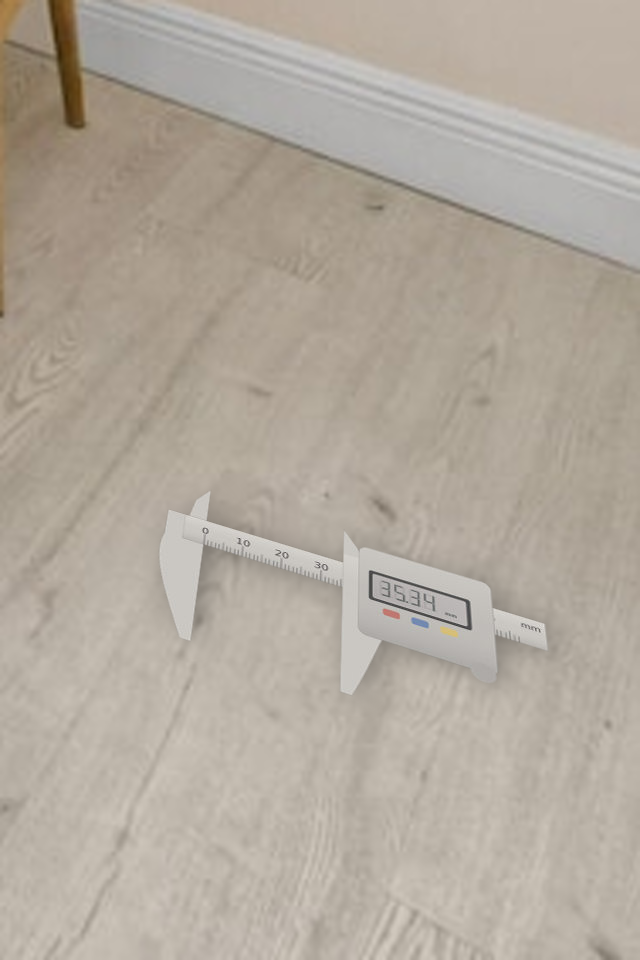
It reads 35.34; mm
